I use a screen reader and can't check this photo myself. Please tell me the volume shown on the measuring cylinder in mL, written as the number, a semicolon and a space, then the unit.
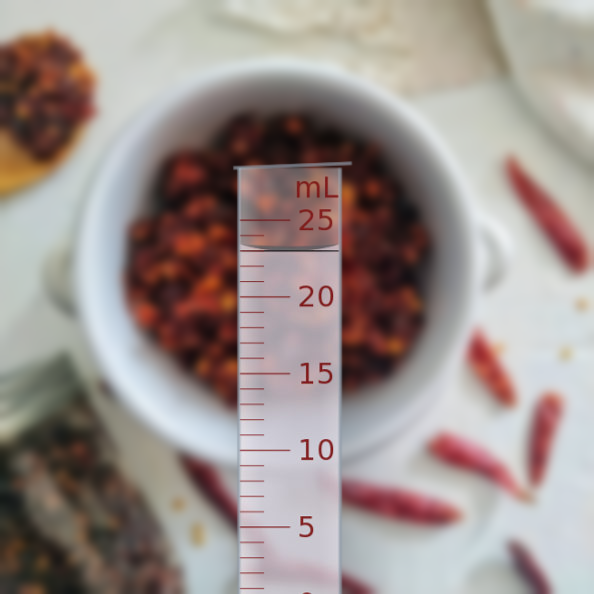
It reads 23; mL
